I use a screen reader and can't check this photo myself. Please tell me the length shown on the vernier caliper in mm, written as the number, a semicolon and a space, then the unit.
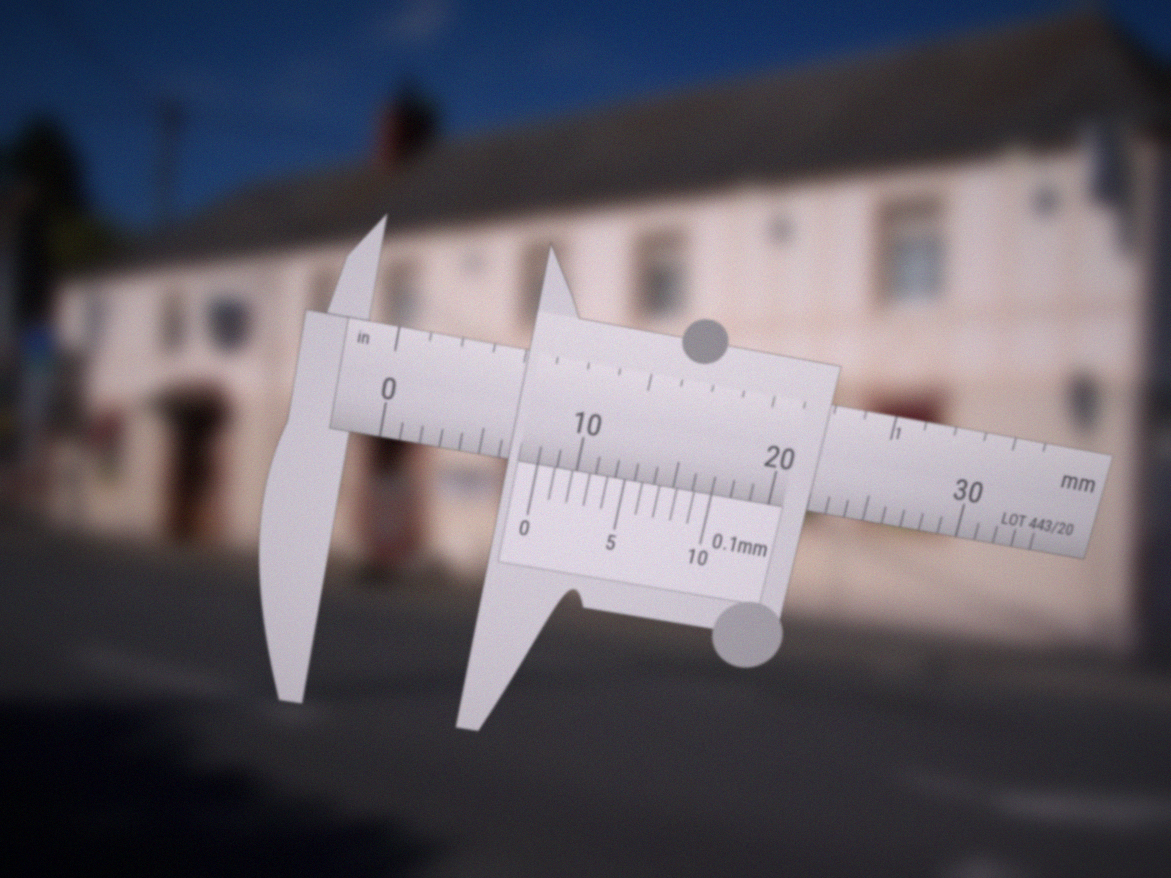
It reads 8.0; mm
